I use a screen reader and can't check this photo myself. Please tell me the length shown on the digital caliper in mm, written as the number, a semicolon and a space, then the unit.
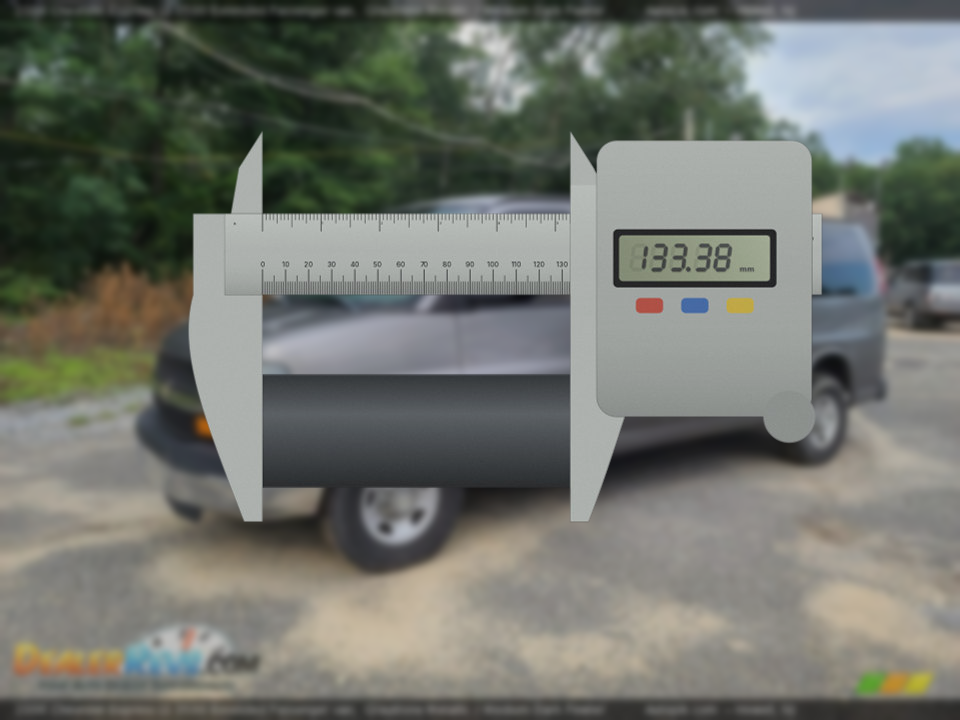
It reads 133.38; mm
